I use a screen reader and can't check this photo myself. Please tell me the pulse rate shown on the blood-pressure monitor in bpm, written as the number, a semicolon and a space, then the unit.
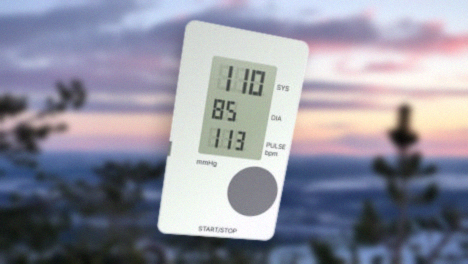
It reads 113; bpm
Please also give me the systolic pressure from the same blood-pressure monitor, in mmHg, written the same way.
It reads 110; mmHg
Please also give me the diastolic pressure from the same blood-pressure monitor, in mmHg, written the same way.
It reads 85; mmHg
